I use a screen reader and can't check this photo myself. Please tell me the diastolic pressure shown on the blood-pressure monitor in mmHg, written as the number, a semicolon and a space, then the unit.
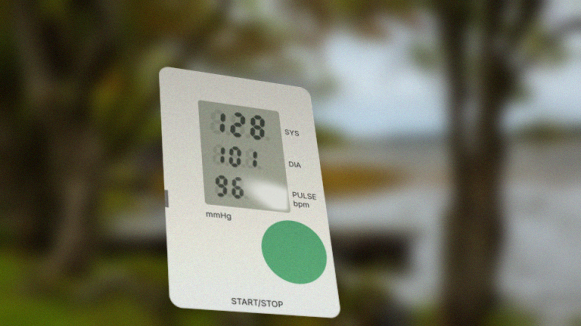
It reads 101; mmHg
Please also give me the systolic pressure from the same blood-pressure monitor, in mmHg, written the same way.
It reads 128; mmHg
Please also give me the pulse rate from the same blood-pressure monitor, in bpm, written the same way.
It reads 96; bpm
